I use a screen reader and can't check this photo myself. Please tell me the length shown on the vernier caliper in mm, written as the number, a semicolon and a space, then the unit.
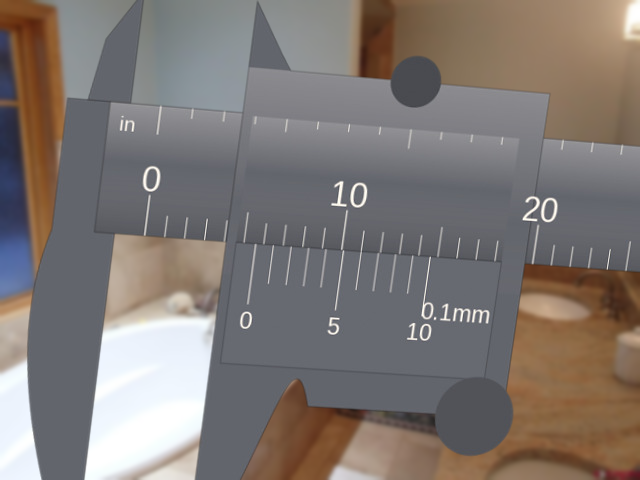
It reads 5.6; mm
